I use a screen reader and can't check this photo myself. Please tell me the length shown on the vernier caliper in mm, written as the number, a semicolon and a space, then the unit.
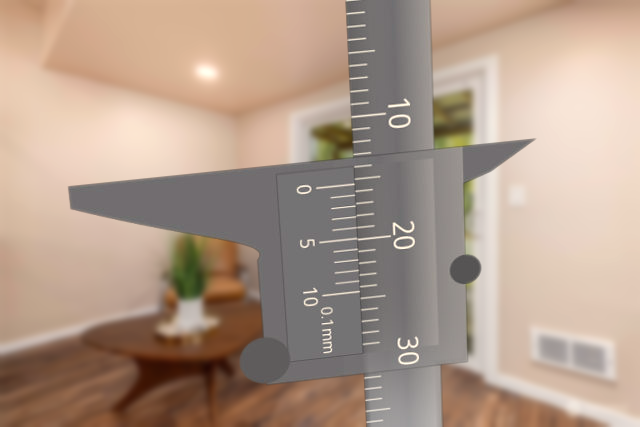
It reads 15.4; mm
